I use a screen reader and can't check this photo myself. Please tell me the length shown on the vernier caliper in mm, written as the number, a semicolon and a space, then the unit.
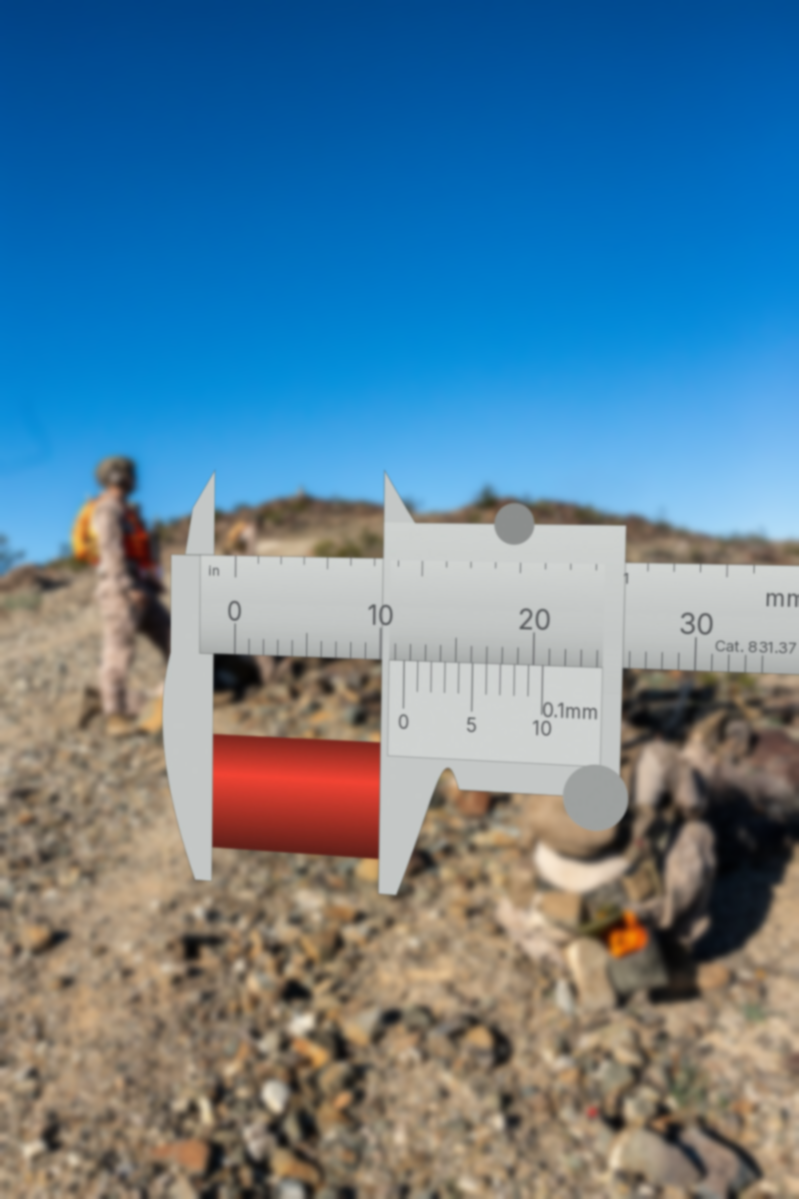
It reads 11.6; mm
